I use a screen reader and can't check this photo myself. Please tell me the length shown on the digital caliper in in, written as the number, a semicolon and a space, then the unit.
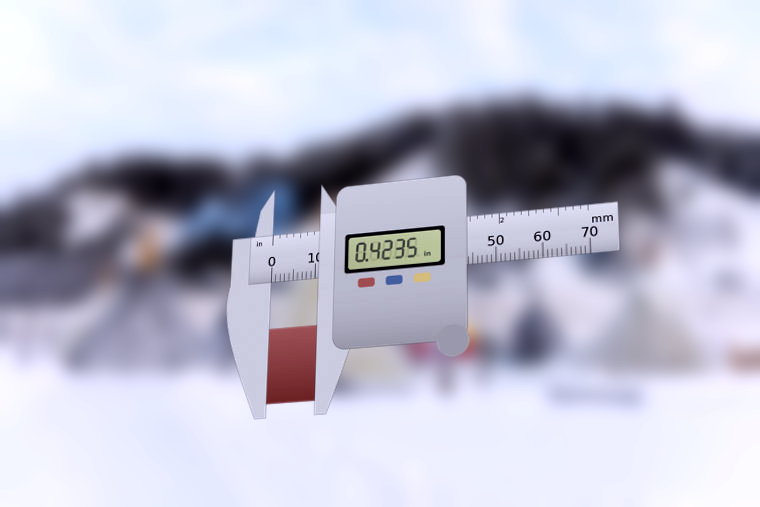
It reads 0.4235; in
